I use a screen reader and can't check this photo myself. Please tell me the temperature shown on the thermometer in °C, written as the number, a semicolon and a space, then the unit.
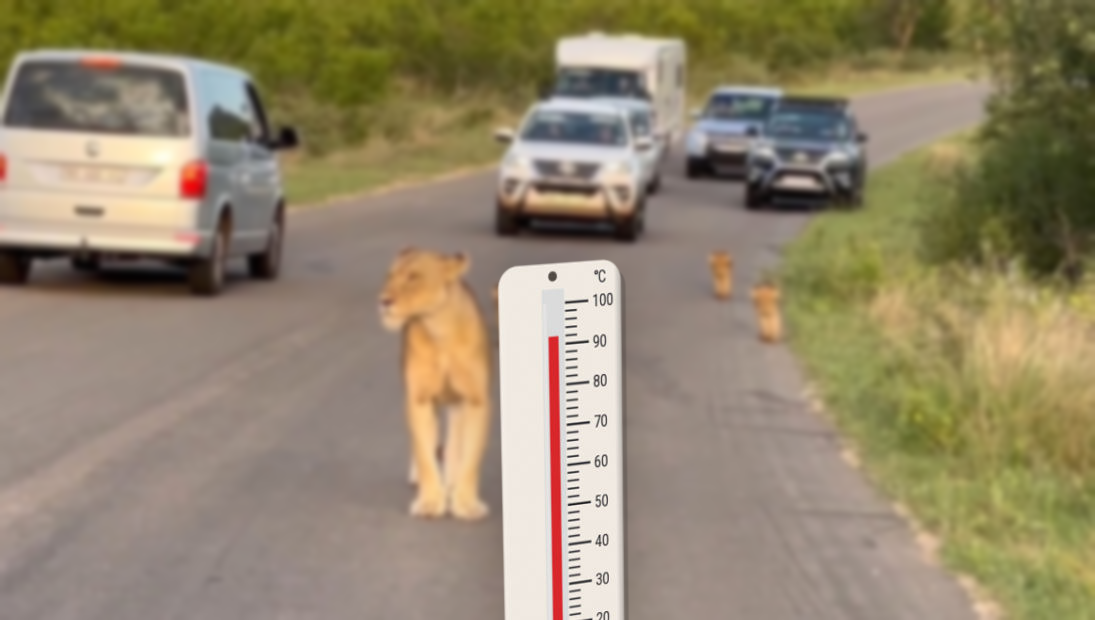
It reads 92; °C
